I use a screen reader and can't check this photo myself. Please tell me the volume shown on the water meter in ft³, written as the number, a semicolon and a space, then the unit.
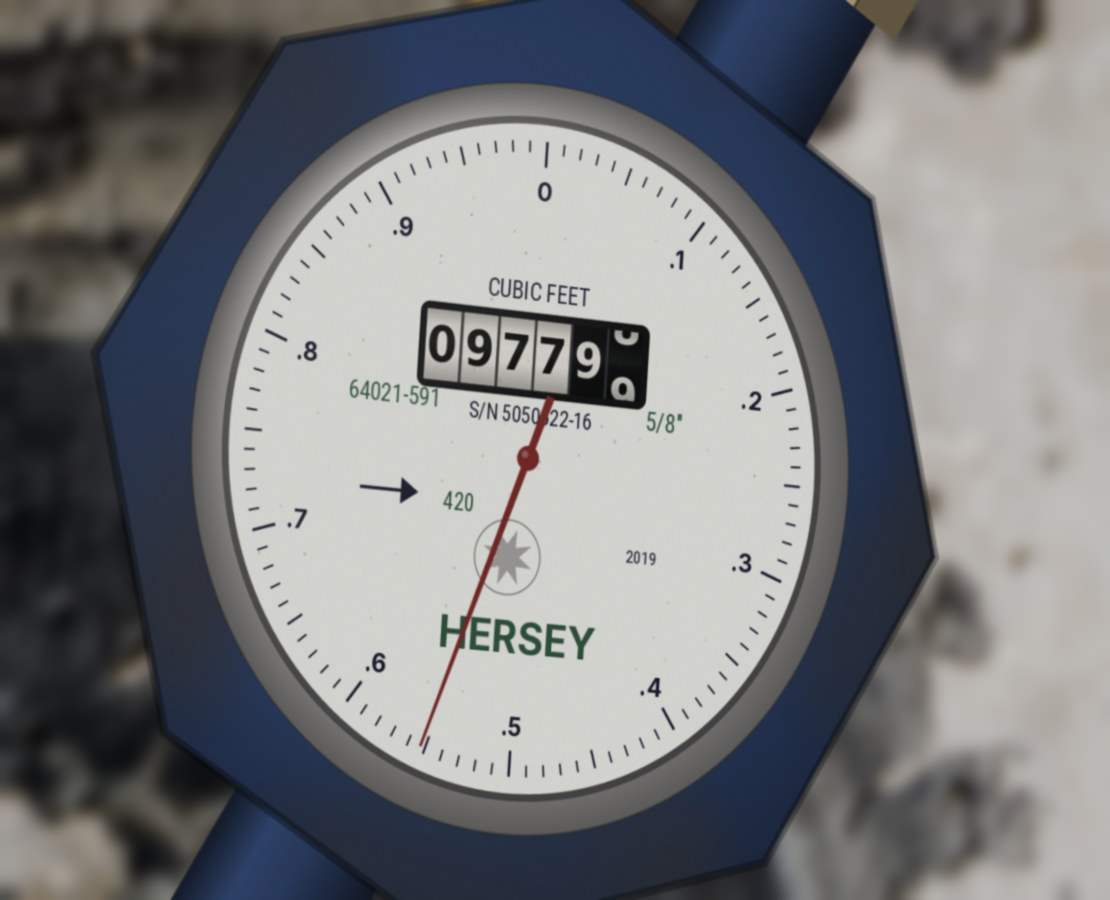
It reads 97798.55; ft³
